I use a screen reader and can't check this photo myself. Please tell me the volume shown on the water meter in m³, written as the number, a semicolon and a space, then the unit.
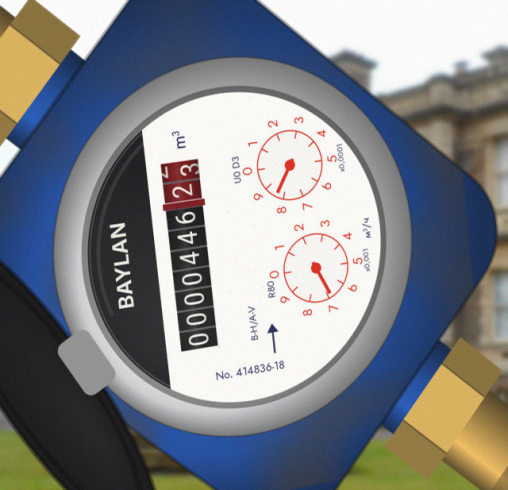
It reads 446.2268; m³
